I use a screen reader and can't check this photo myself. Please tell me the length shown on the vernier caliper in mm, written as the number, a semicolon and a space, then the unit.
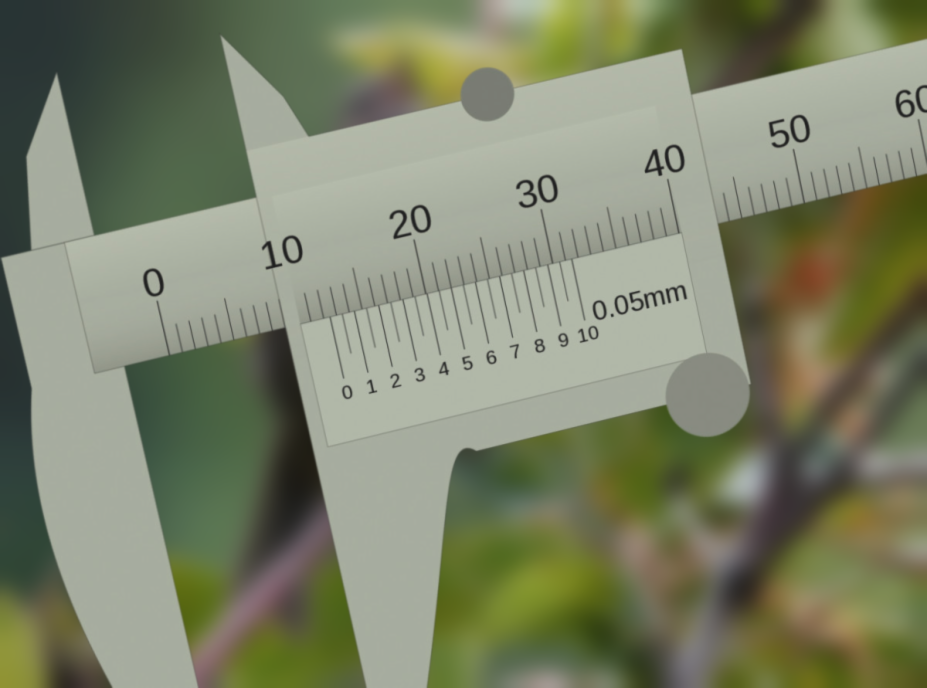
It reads 12.5; mm
